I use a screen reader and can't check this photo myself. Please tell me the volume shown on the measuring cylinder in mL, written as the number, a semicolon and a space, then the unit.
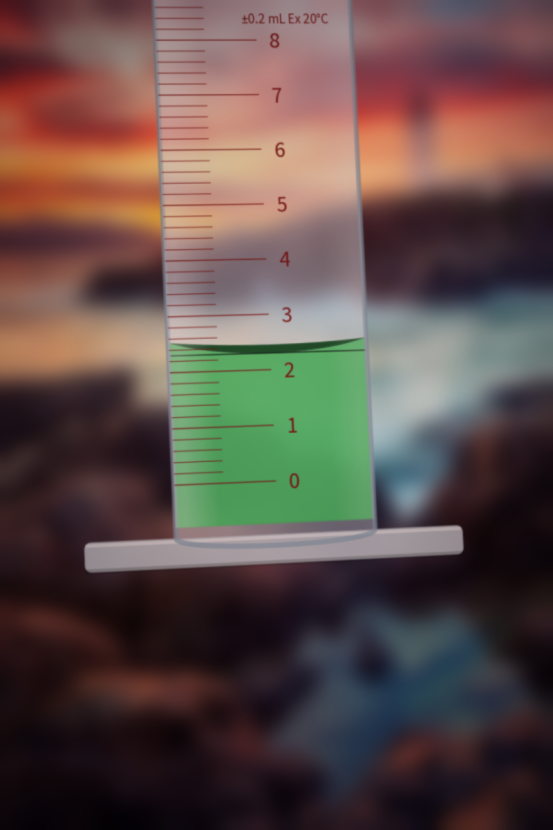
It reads 2.3; mL
